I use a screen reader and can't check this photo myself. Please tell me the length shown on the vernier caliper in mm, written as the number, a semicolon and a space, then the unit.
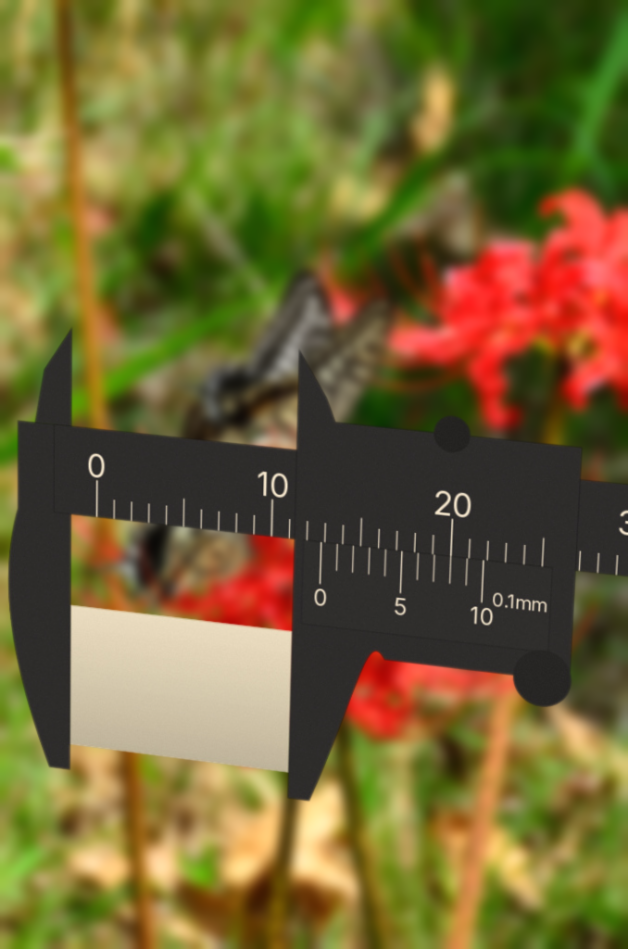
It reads 12.8; mm
